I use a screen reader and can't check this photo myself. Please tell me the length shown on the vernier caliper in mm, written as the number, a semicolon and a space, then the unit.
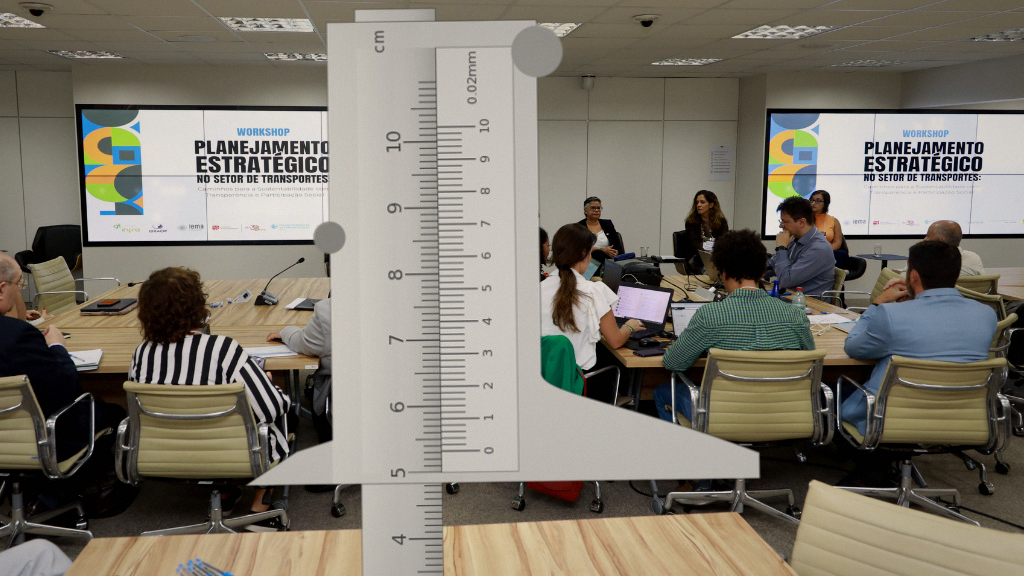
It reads 53.2; mm
